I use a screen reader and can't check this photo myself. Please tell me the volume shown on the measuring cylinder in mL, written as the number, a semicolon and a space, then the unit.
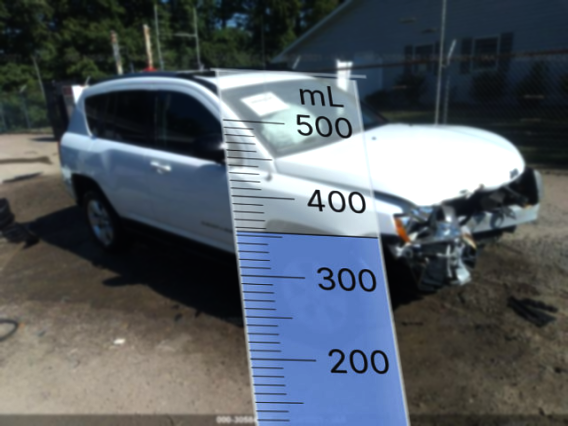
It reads 355; mL
